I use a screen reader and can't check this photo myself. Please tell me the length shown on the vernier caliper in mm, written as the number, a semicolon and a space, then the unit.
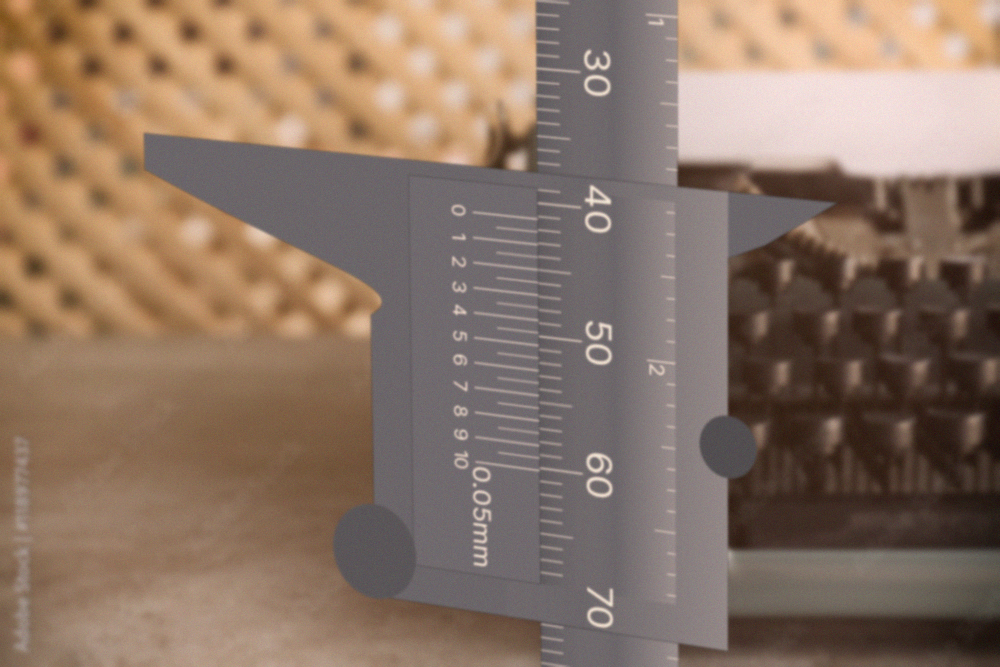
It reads 41.2; mm
